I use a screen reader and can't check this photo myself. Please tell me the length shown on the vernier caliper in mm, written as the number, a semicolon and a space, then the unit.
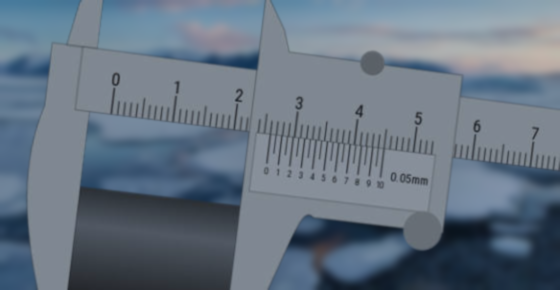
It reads 26.0; mm
